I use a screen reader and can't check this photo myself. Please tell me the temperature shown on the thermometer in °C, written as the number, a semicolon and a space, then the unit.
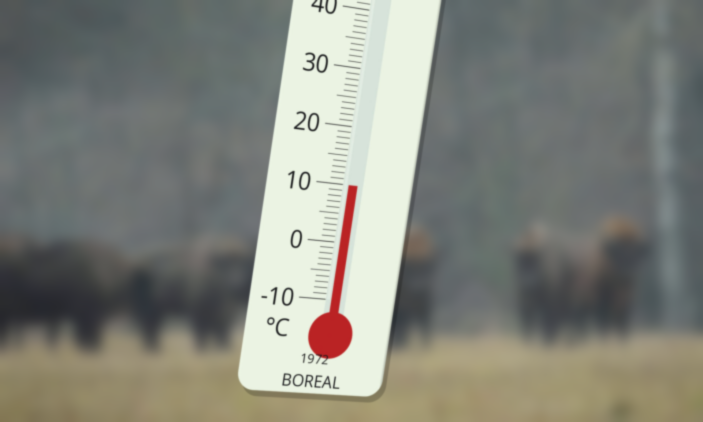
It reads 10; °C
